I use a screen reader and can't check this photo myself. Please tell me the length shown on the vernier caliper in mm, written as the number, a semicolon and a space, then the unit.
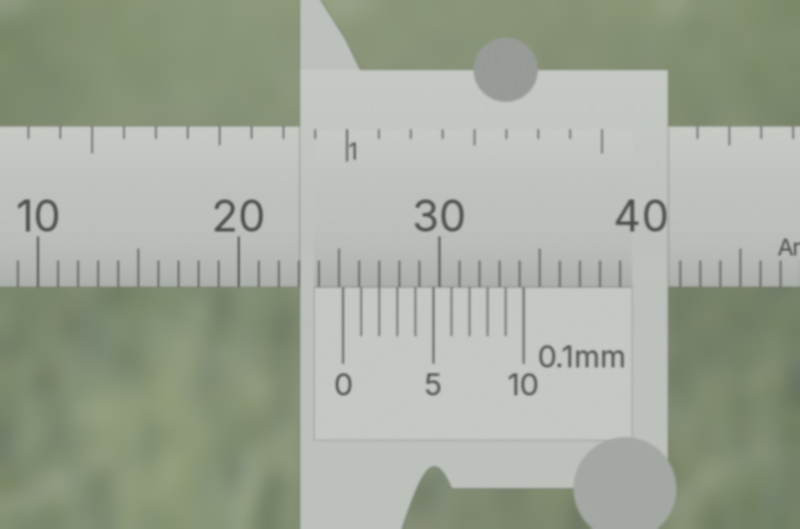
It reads 25.2; mm
